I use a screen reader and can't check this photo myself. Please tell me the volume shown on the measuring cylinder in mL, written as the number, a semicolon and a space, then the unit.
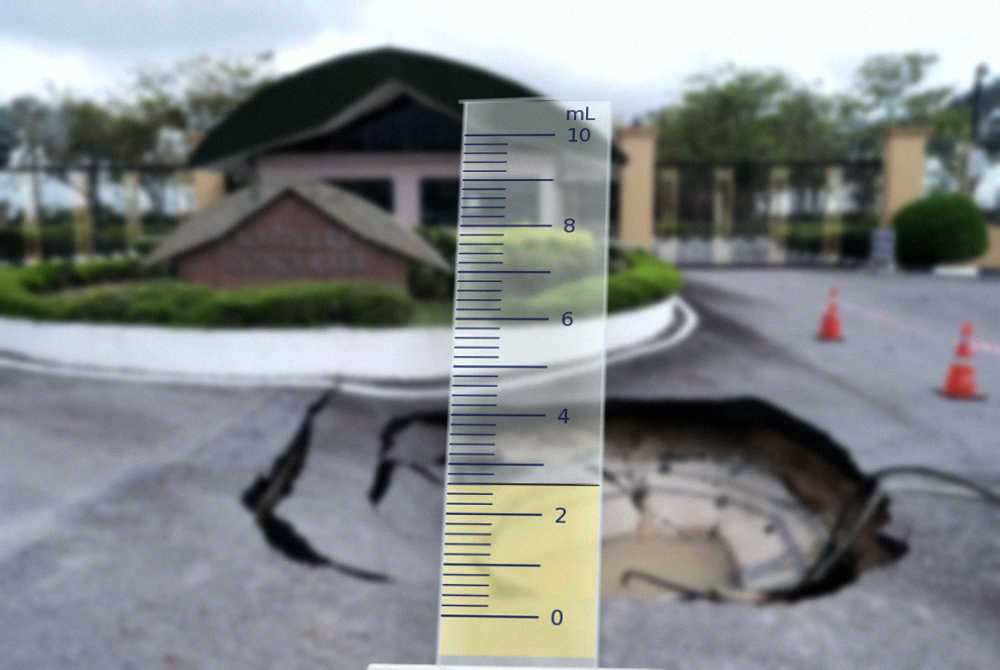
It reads 2.6; mL
